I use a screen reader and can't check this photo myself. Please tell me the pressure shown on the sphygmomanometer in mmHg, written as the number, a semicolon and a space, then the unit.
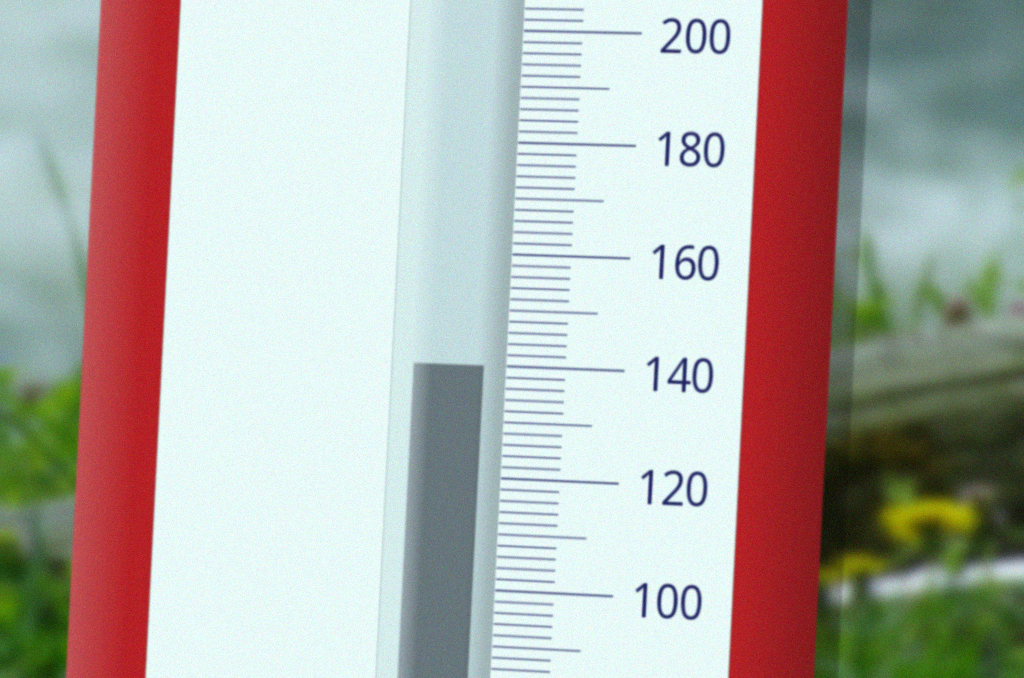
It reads 140; mmHg
